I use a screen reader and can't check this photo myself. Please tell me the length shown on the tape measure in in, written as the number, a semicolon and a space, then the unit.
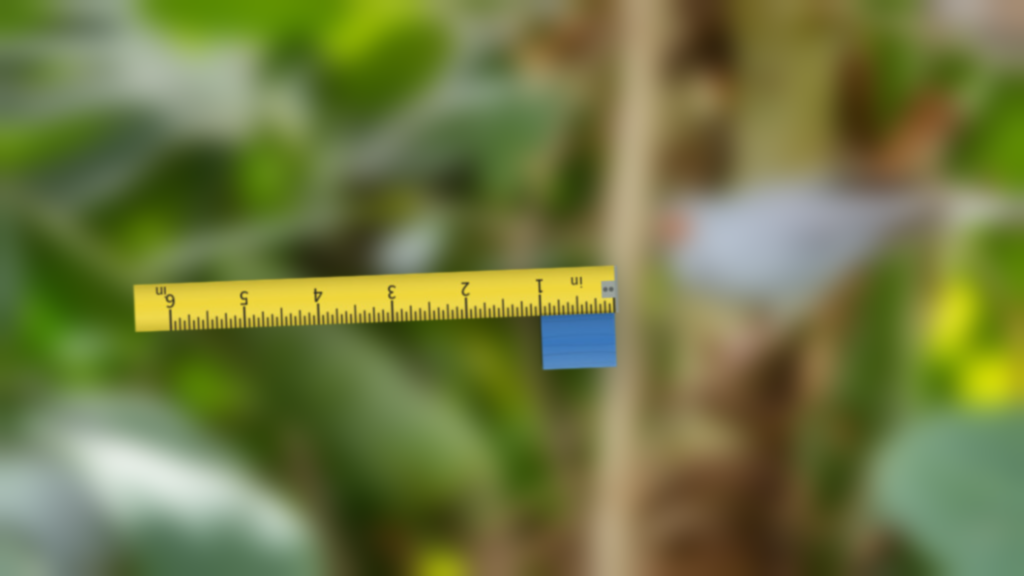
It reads 1; in
